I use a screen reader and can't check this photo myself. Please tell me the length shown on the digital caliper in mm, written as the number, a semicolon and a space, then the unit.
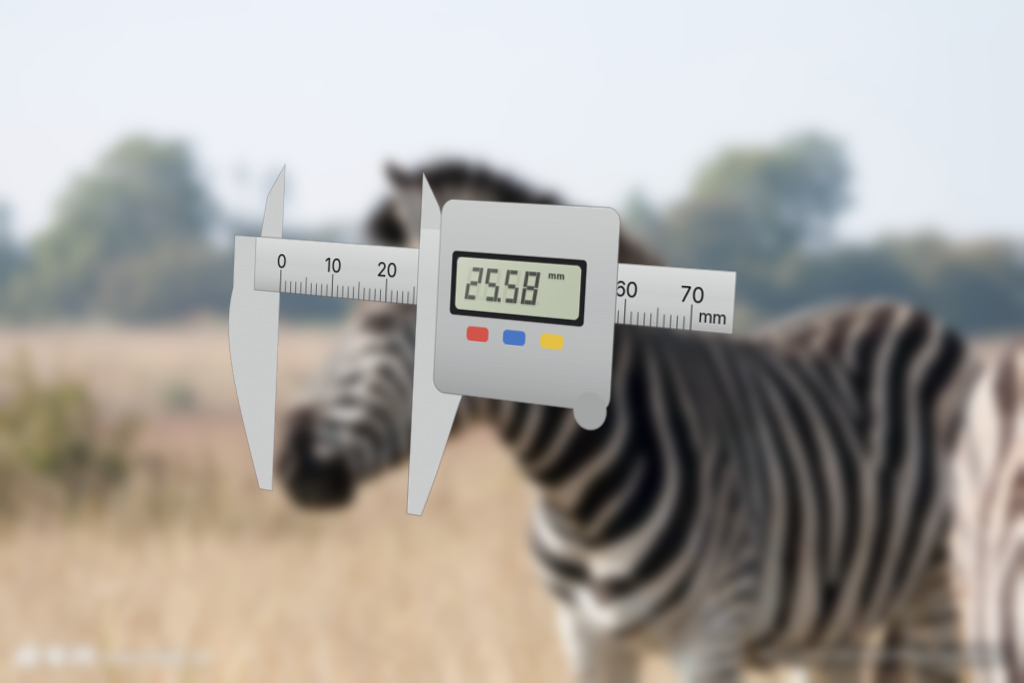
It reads 25.58; mm
